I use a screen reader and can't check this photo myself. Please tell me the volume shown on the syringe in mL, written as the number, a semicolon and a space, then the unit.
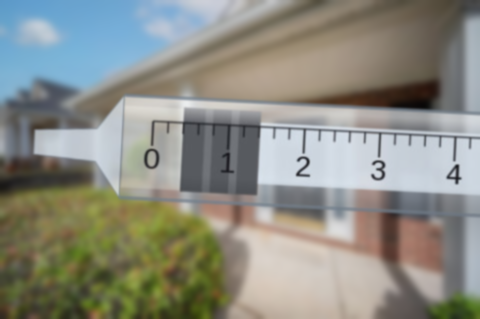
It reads 0.4; mL
